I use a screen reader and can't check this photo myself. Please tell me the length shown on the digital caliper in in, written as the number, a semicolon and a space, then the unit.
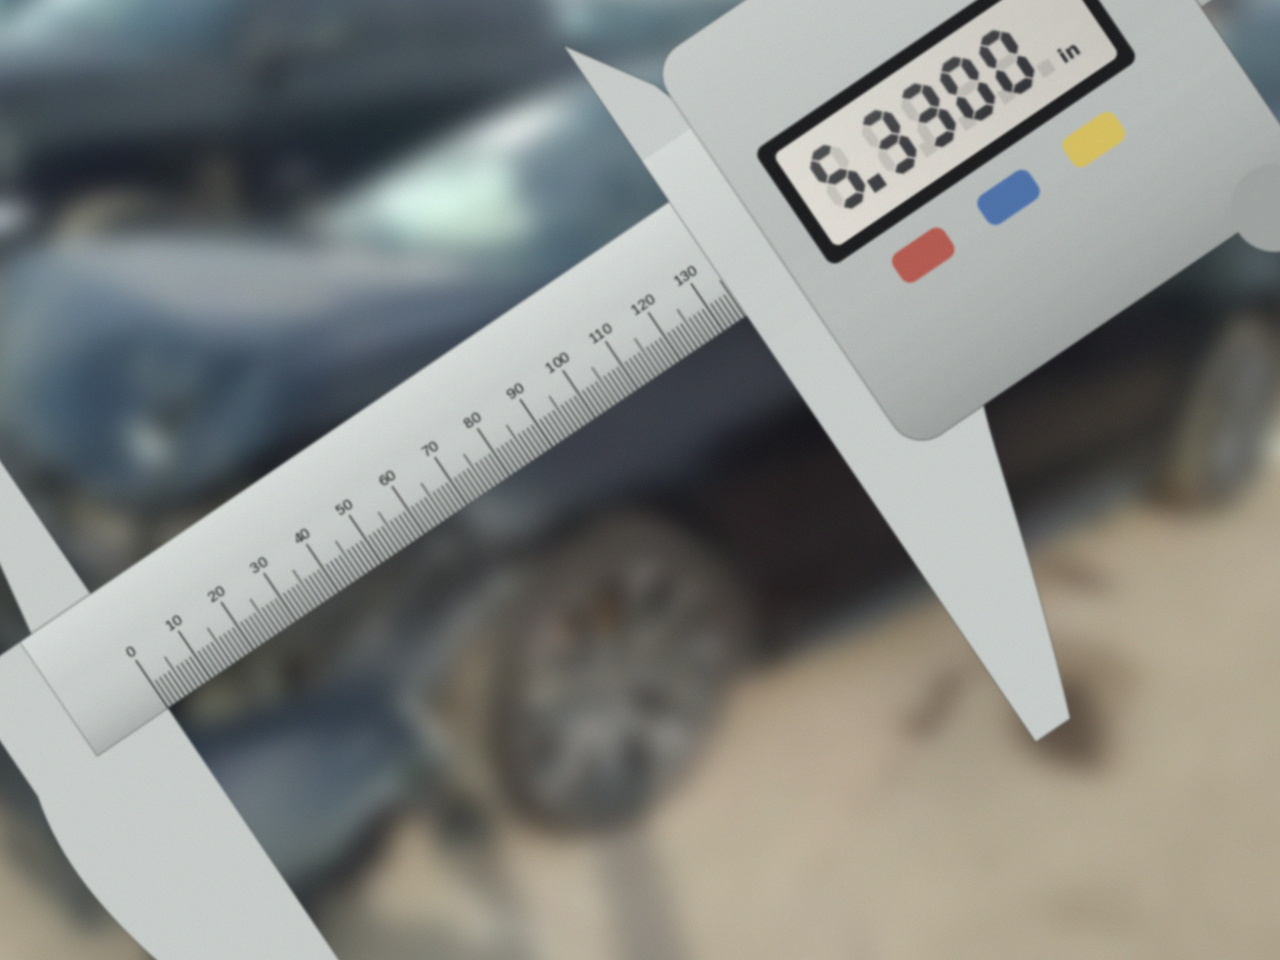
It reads 5.3300; in
